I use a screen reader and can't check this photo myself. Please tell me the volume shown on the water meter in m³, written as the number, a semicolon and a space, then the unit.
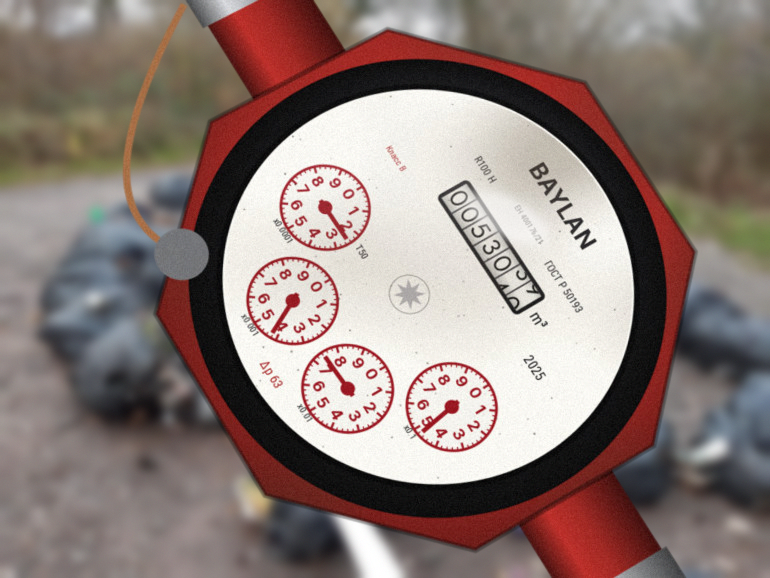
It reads 53039.4742; m³
